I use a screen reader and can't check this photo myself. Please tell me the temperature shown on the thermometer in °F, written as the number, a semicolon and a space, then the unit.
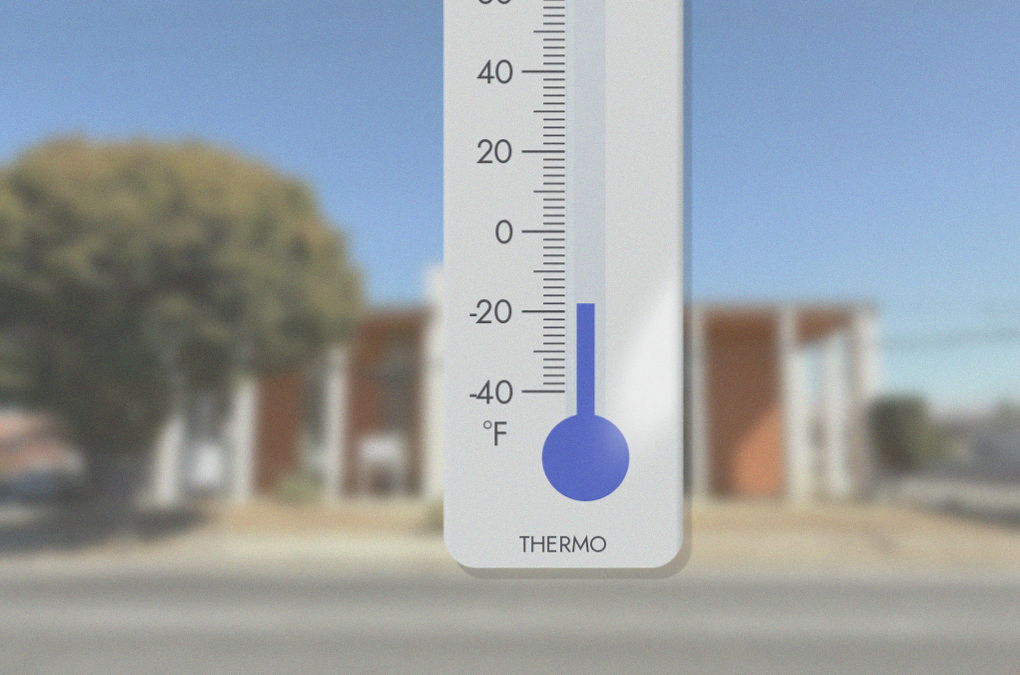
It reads -18; °F
